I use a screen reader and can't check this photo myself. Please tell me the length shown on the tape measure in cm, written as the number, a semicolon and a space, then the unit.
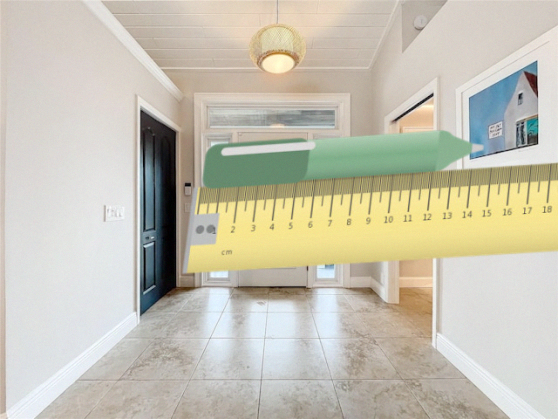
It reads 14.5; cm
